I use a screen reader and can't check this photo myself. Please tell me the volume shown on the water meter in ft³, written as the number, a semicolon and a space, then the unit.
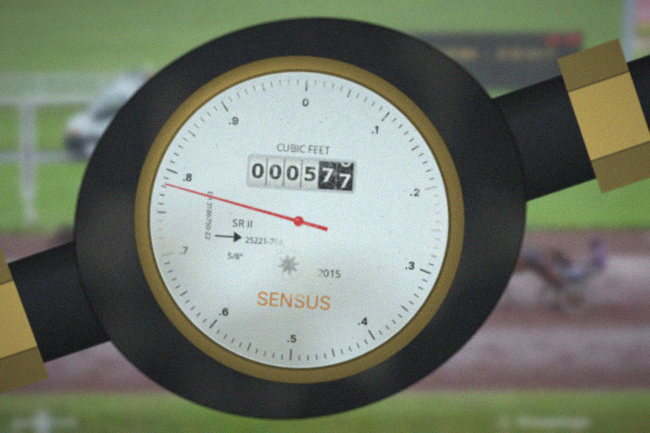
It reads 576.78; ft³
